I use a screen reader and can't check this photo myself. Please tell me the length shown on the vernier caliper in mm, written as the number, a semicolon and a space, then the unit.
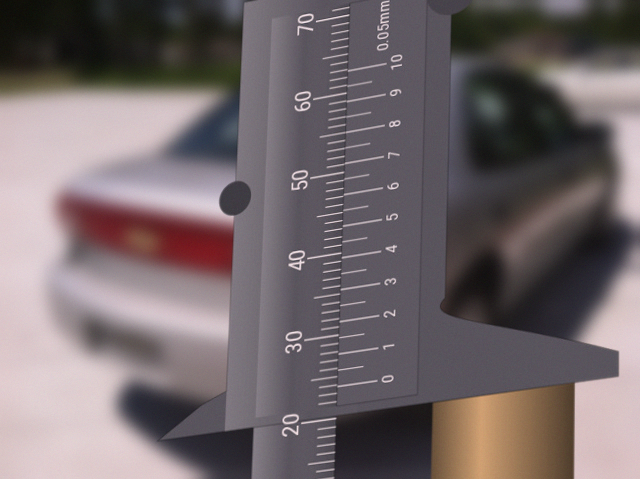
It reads 23.8; mm
